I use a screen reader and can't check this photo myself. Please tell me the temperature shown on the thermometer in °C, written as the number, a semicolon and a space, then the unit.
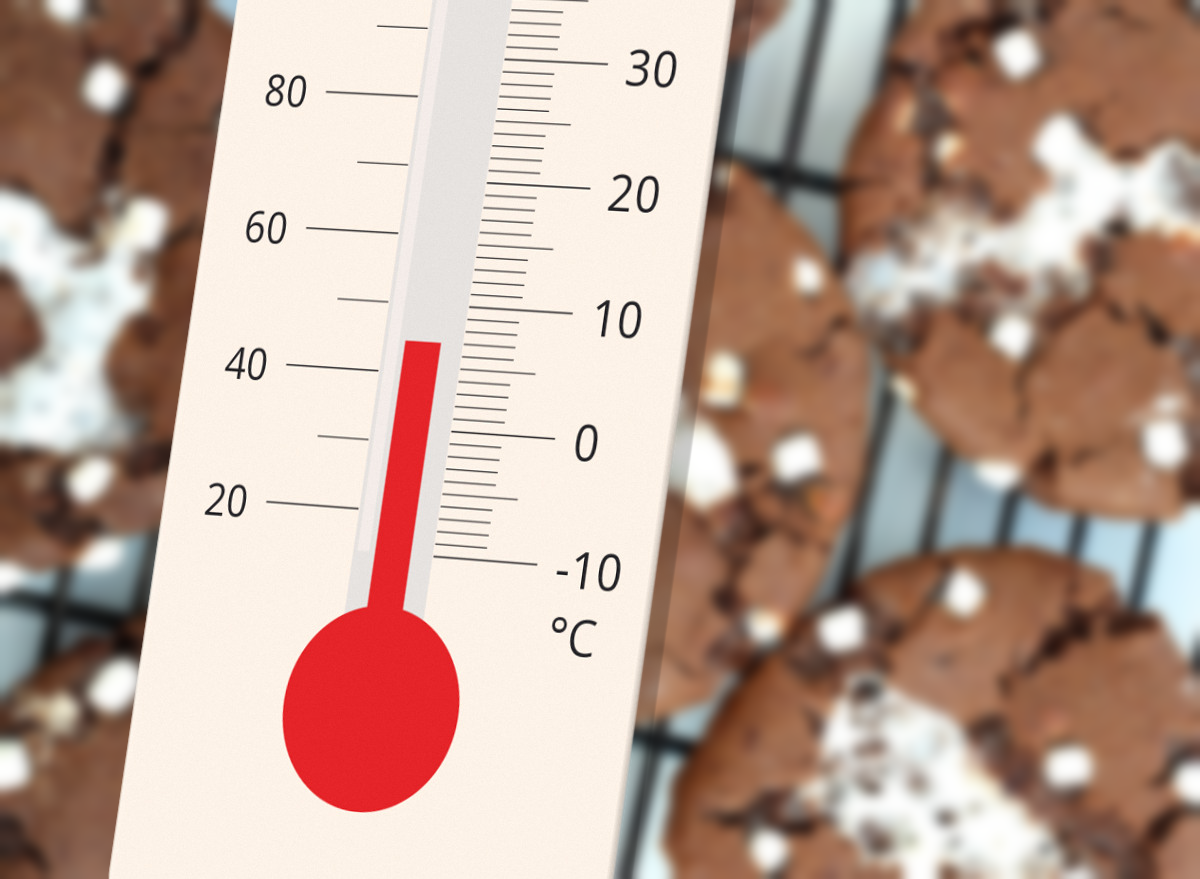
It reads 7; °C
